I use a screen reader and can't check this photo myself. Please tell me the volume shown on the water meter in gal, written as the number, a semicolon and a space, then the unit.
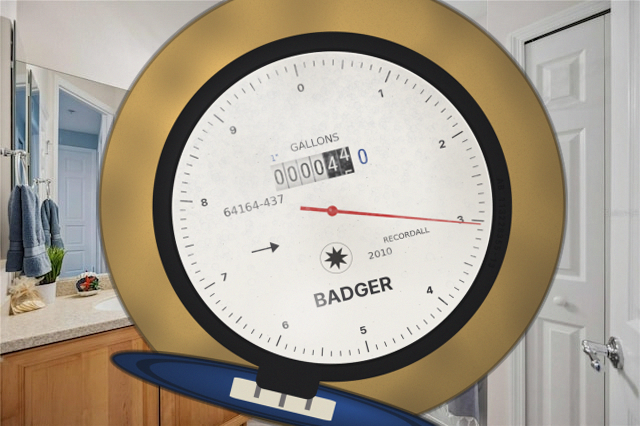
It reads 443.0; gal
